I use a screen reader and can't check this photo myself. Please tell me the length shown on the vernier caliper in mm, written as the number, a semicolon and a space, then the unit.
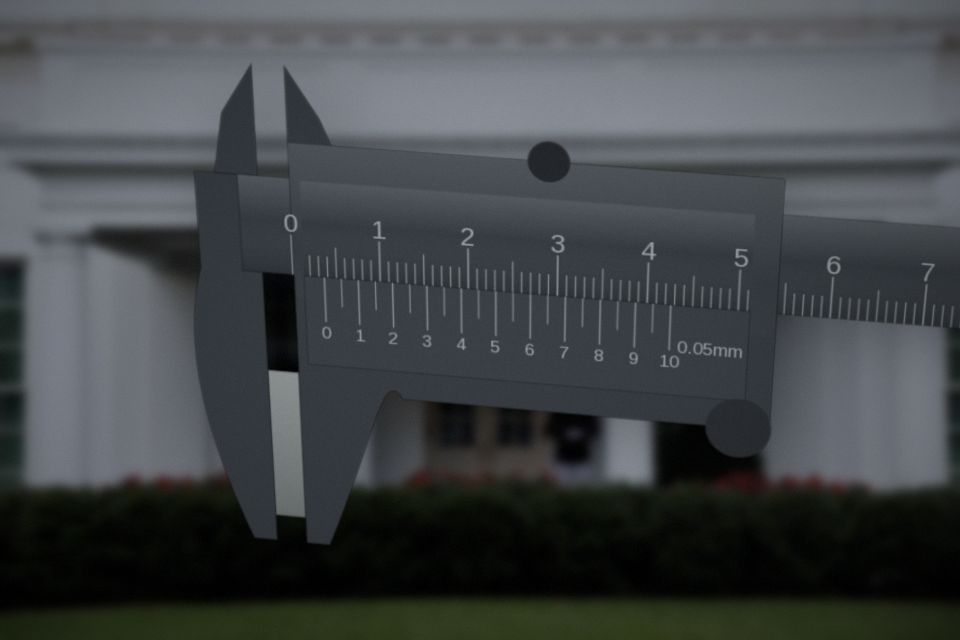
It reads 3.6; mm
